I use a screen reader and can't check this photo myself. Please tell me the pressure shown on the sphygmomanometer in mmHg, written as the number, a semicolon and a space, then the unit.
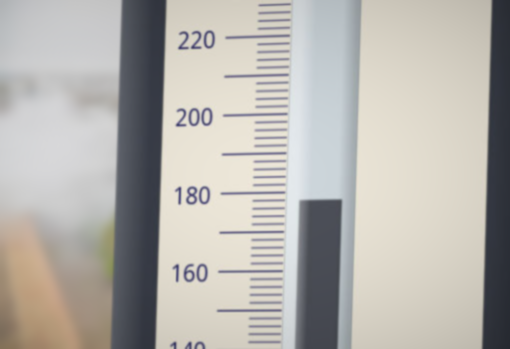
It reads 178; mmHg
